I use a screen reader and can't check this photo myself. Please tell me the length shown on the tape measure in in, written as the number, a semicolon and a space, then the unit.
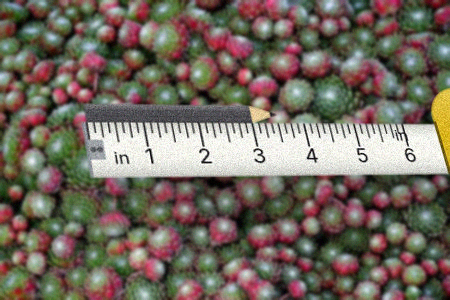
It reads 3.5; in
